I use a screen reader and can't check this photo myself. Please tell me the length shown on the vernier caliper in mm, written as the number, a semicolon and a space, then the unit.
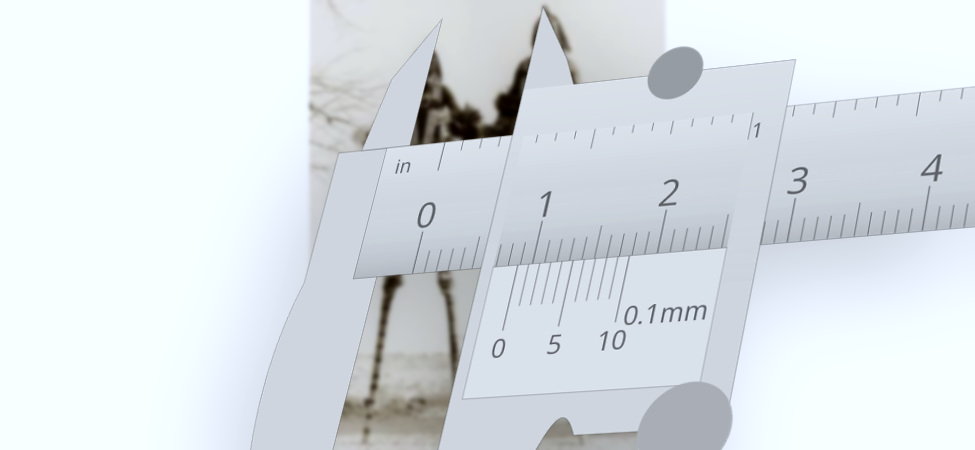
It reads 8.8; mm
